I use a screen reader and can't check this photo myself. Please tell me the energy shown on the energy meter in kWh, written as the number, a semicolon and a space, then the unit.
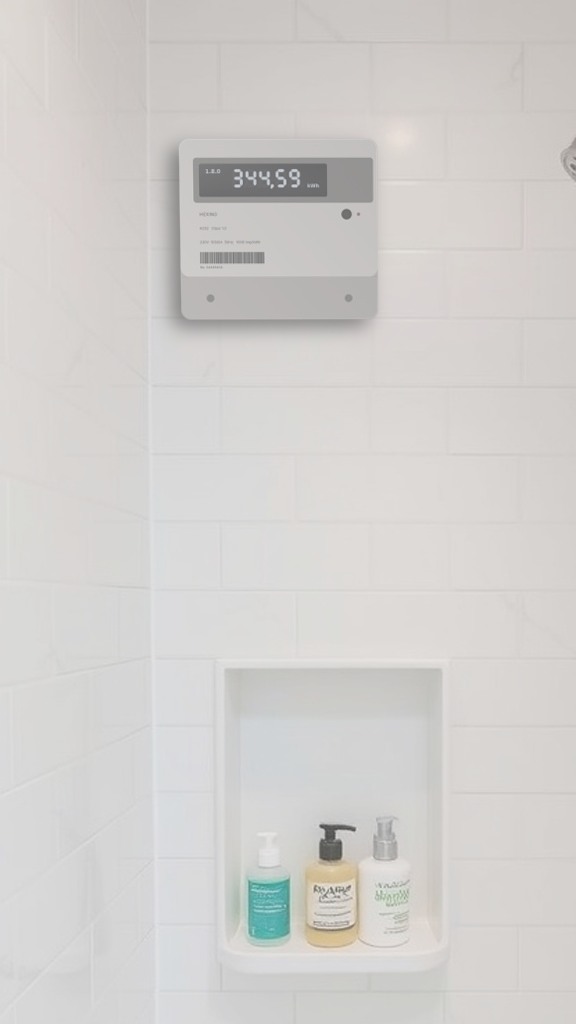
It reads 344.59; kWh
